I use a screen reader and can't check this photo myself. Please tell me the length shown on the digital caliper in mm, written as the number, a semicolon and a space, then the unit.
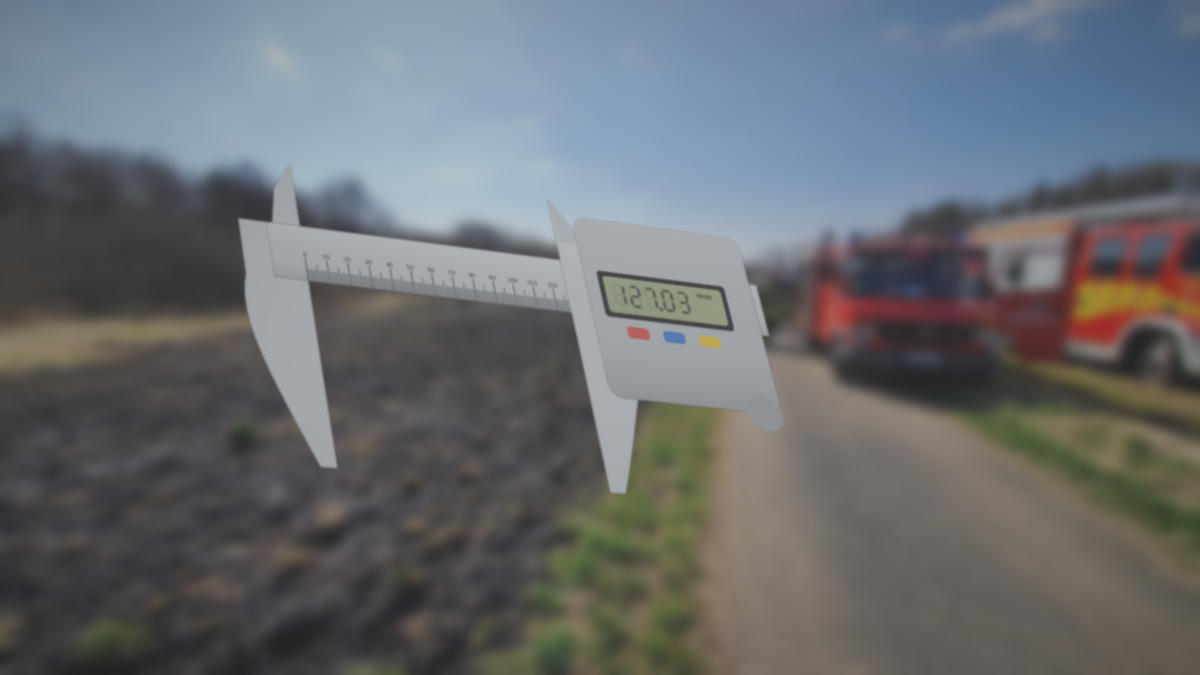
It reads 127.03; mm
